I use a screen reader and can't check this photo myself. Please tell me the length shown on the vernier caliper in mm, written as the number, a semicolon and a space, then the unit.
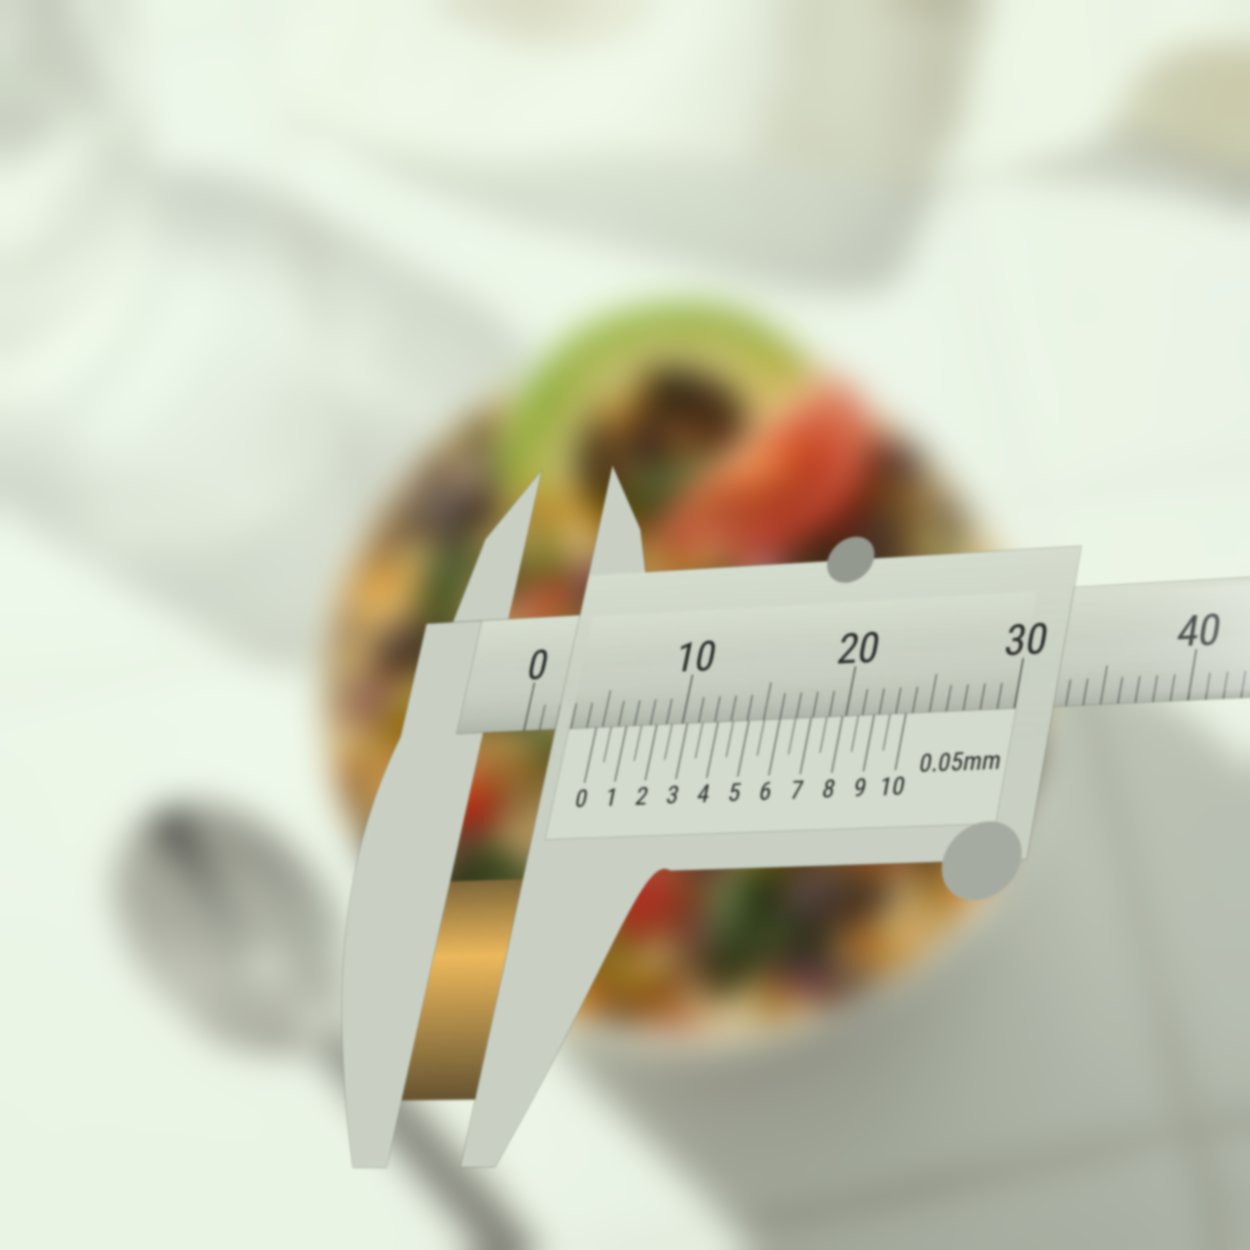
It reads 4.6; mm
